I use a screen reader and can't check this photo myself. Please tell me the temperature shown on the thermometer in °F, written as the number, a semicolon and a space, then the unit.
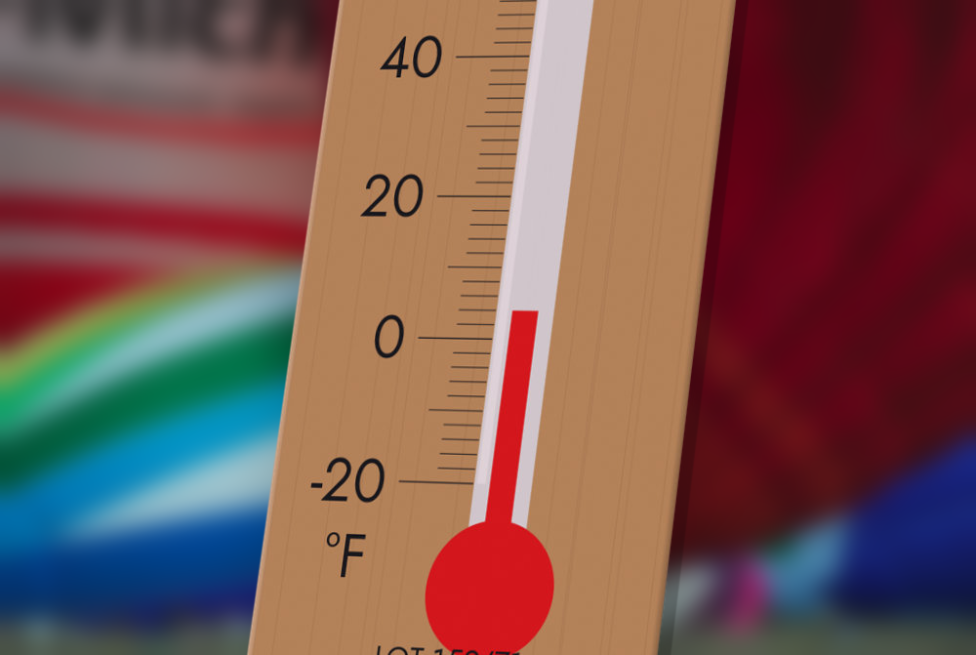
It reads 4; °F
